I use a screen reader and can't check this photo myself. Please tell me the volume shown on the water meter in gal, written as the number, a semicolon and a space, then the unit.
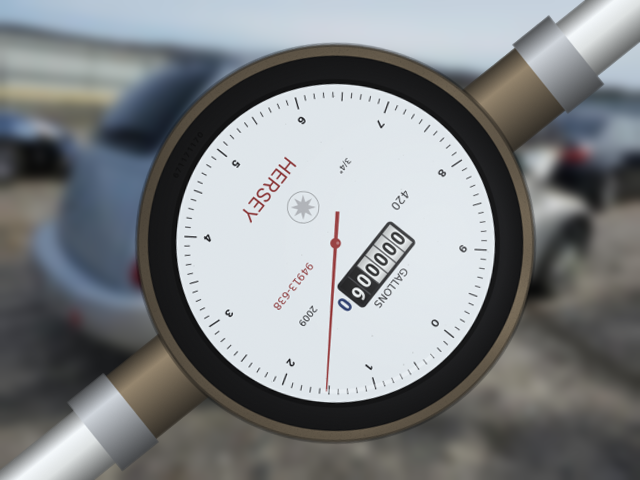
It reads 61.5; gal
